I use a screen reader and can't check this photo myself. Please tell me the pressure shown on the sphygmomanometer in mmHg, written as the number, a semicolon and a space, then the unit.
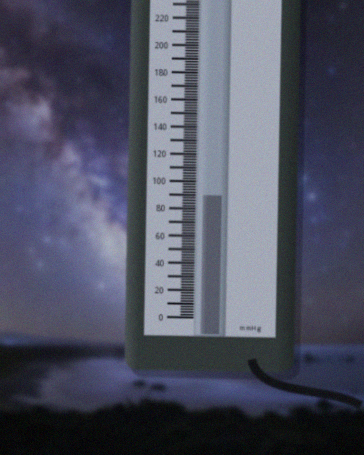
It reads 90; mmHg
